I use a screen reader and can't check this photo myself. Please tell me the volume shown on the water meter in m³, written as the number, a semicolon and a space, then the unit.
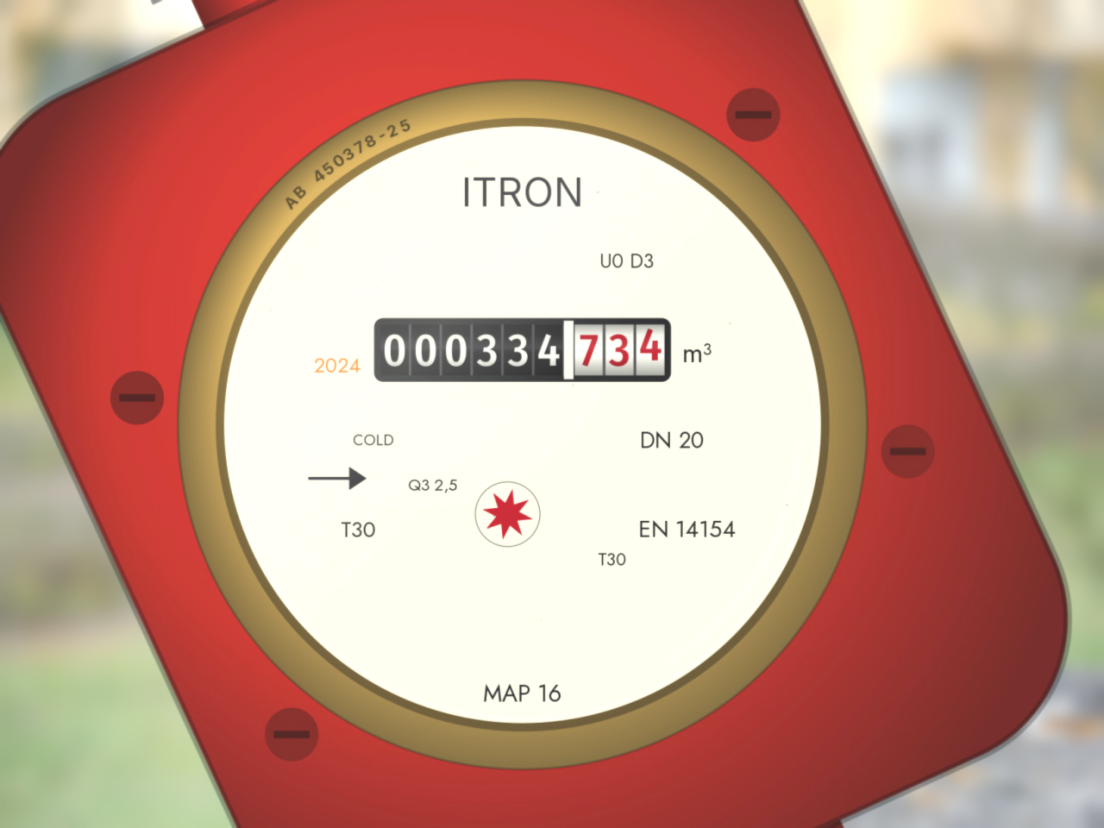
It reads 334.734; m³
